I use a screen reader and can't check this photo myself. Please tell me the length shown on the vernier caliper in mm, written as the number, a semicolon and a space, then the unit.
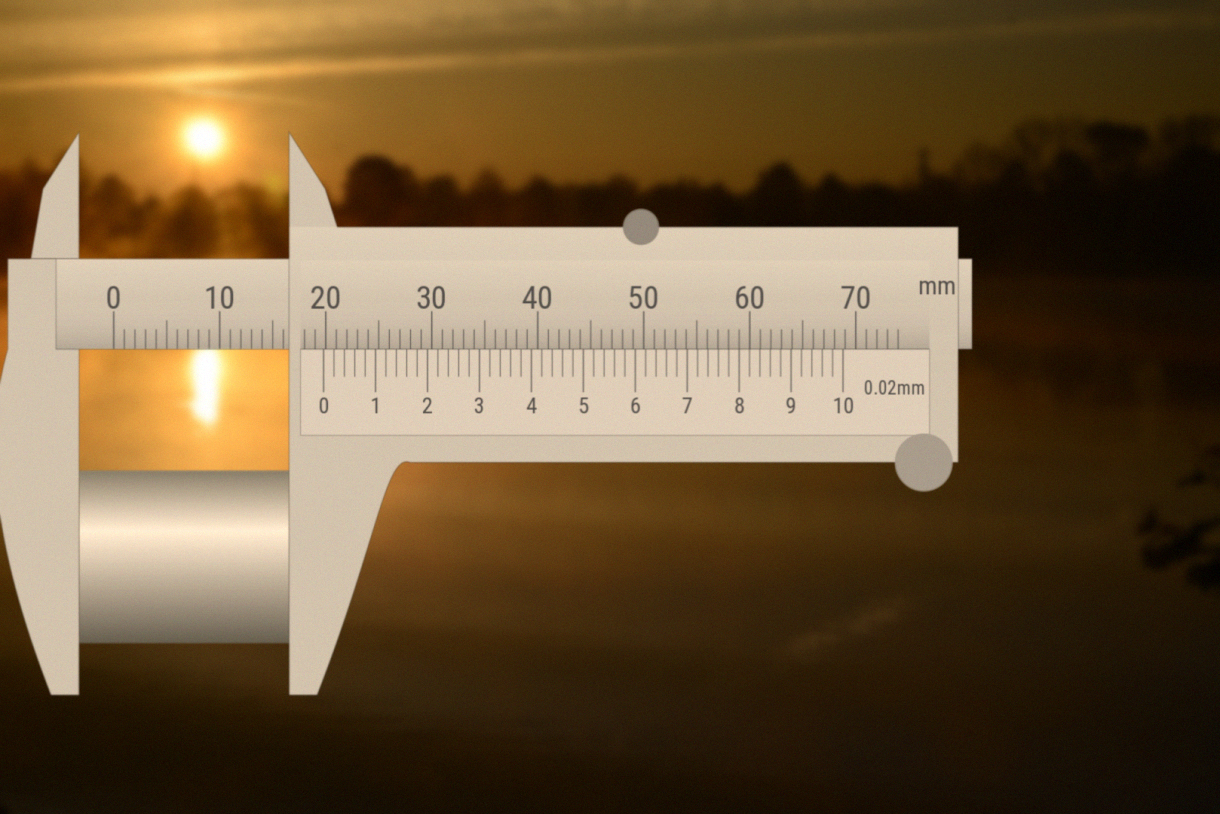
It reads 19.8; mm
